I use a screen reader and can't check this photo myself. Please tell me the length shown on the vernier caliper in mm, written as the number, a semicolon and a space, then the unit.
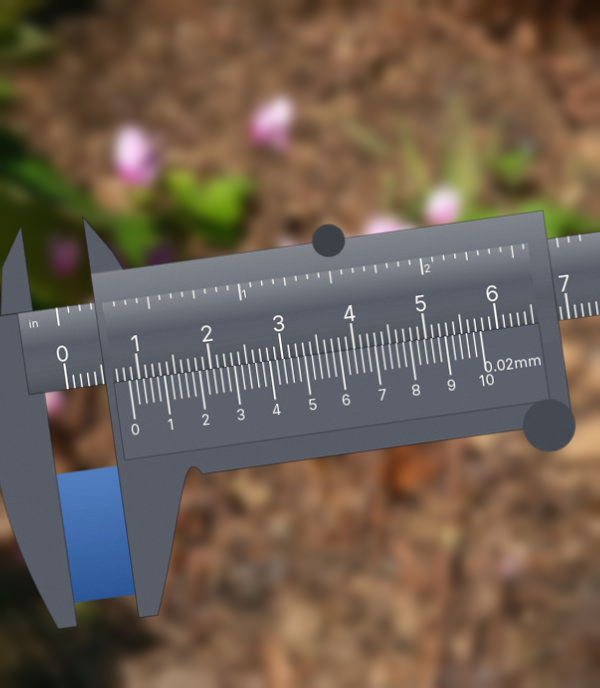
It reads 8.6; mm
